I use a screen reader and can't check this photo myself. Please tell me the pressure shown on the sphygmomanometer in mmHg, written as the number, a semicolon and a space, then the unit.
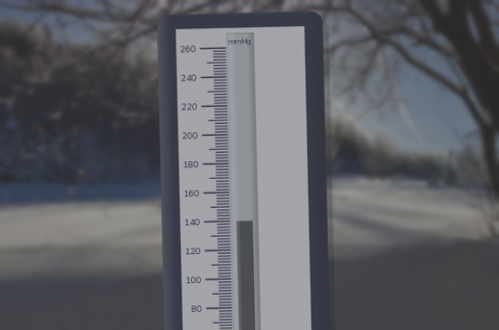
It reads 140; mmHg
